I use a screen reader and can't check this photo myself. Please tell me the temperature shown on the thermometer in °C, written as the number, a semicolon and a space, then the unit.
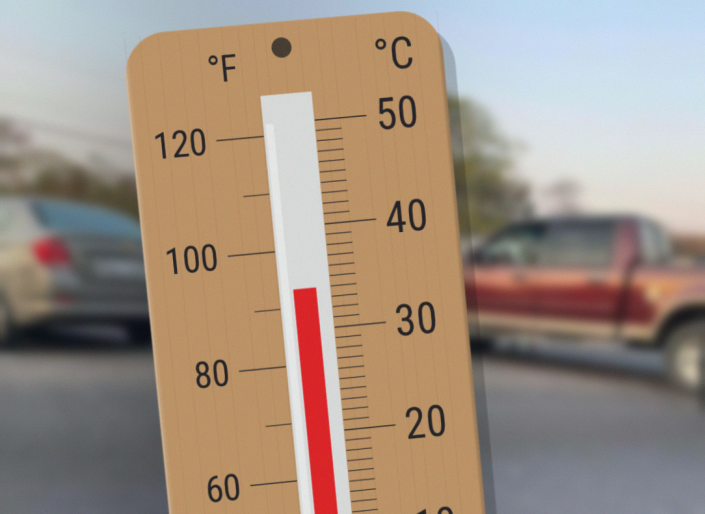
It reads 34; °C
